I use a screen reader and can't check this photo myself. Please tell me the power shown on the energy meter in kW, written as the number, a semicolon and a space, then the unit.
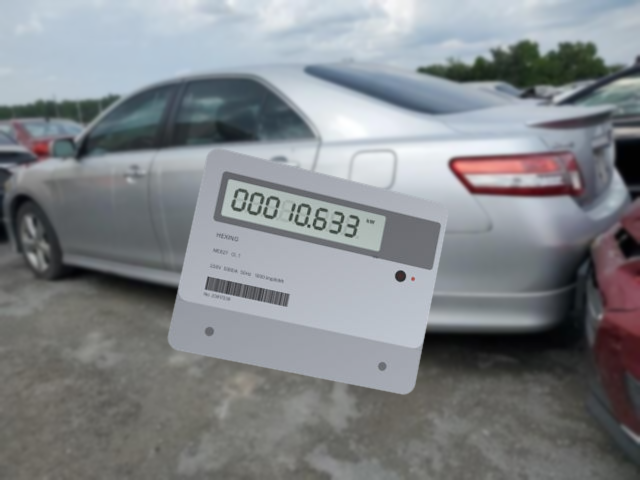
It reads 10.633; kW
